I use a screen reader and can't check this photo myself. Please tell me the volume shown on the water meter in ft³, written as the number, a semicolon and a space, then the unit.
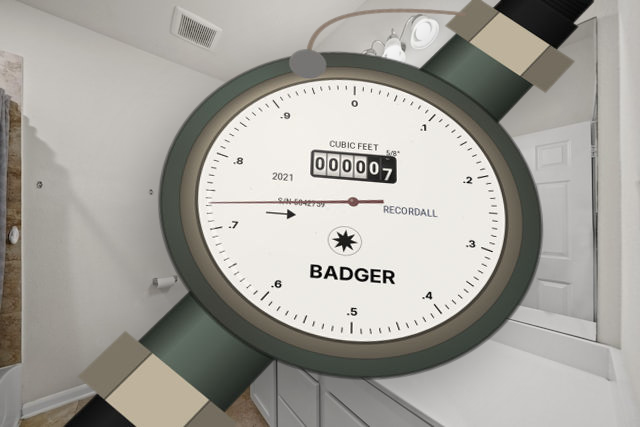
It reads 6.73; ft³
